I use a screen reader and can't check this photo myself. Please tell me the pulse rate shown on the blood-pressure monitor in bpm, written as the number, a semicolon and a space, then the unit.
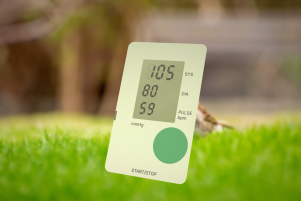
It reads 59; bpm
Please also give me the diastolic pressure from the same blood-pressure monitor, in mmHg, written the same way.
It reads 80; mmHg
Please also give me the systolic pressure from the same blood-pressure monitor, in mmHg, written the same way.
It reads 105; mmHg
